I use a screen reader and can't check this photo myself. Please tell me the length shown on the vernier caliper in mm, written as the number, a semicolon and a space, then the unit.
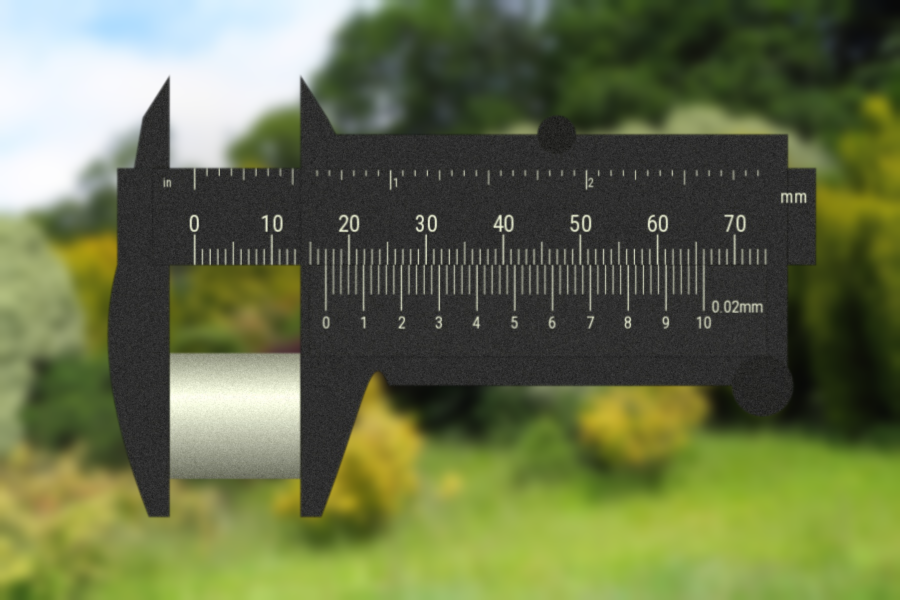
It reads 17.0; mm
